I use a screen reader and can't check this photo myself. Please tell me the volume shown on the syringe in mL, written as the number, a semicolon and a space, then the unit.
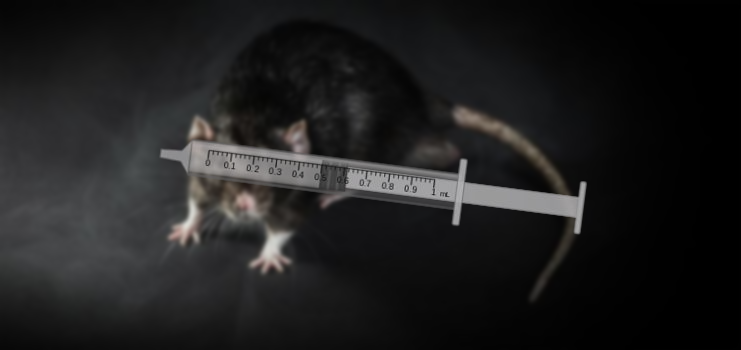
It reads 0.5; mL
